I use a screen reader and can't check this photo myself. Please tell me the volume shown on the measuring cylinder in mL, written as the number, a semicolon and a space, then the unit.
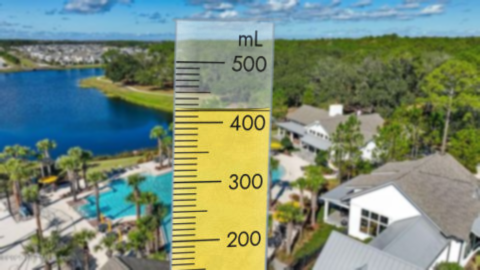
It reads 420; mL
